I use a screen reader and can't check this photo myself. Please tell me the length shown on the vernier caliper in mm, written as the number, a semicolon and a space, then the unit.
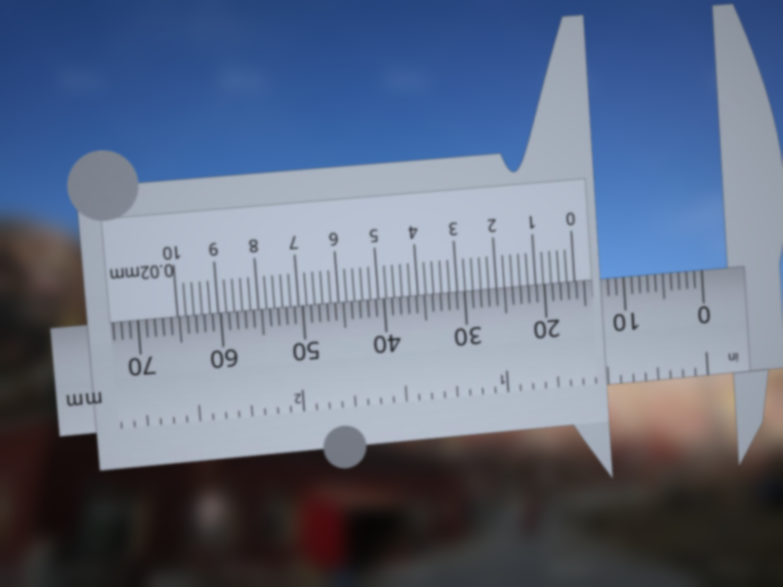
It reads 16.2; mm
